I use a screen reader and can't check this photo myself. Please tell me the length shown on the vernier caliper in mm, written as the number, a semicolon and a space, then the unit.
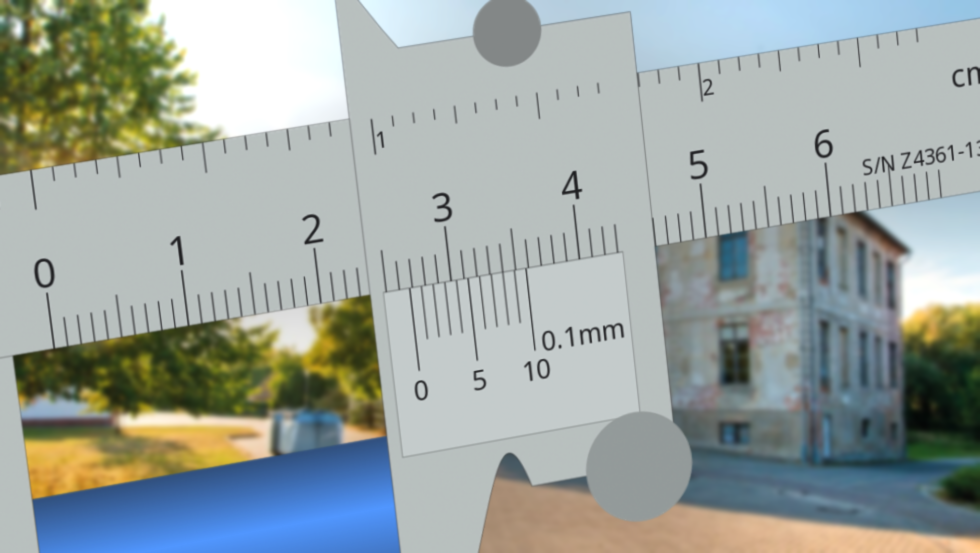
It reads 26.8; mm
